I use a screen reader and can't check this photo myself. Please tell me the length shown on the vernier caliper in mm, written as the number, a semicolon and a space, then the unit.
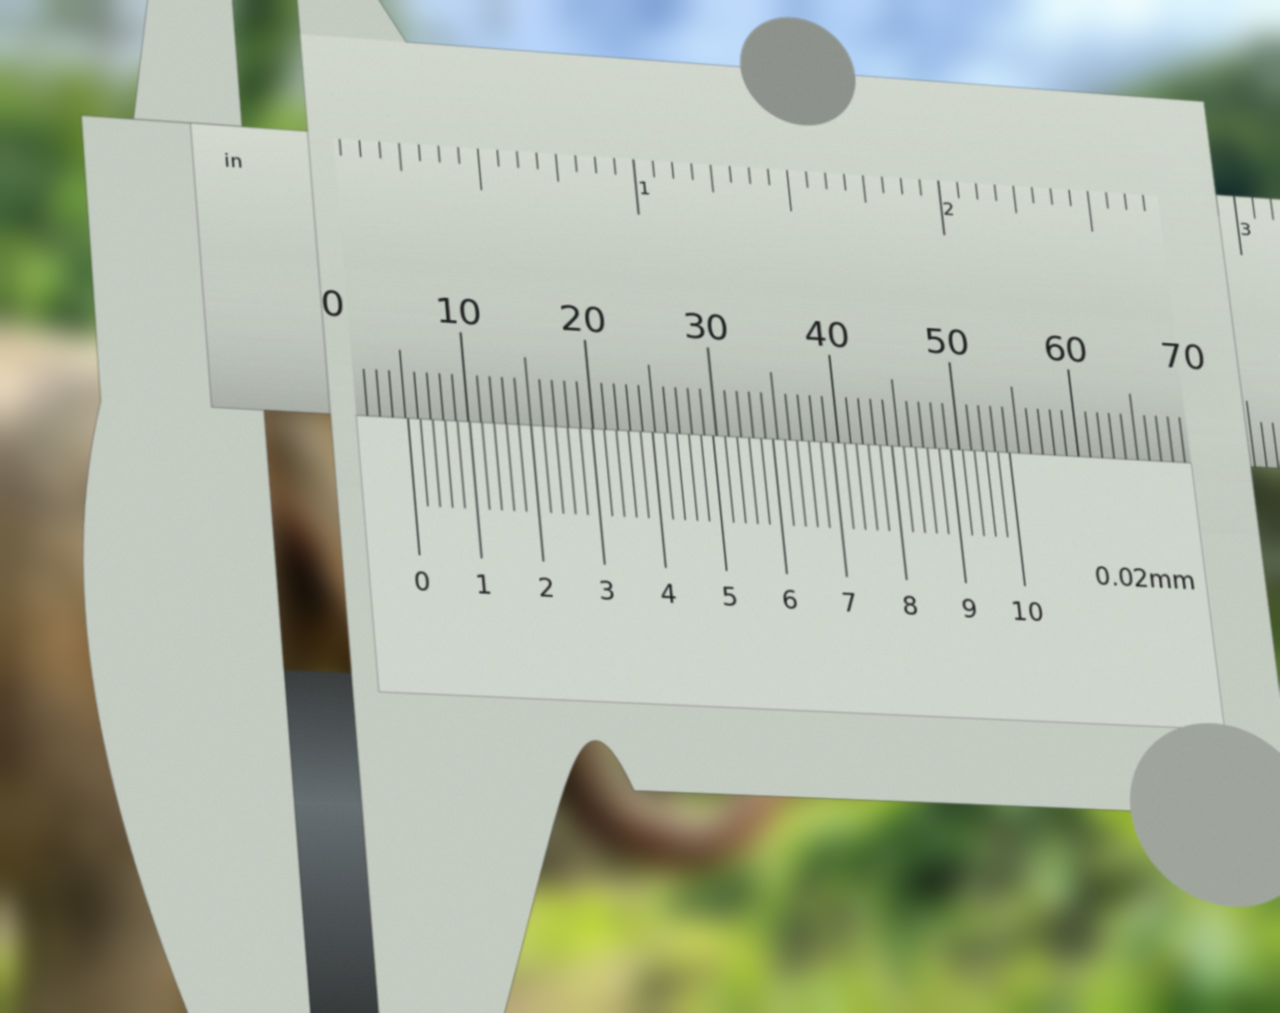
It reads 5.2; mm
